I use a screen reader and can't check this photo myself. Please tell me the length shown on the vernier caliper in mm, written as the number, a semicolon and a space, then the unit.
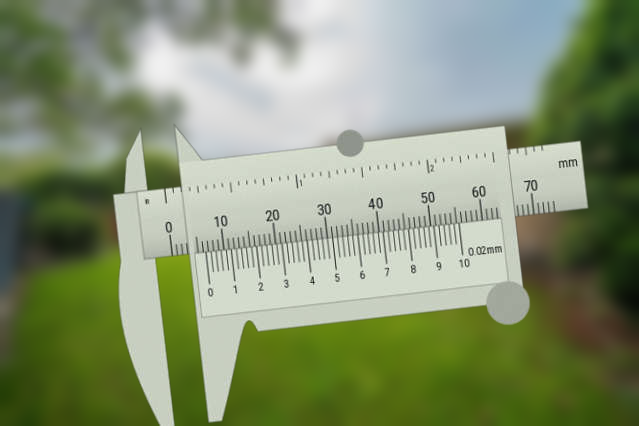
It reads 6.5; mm
